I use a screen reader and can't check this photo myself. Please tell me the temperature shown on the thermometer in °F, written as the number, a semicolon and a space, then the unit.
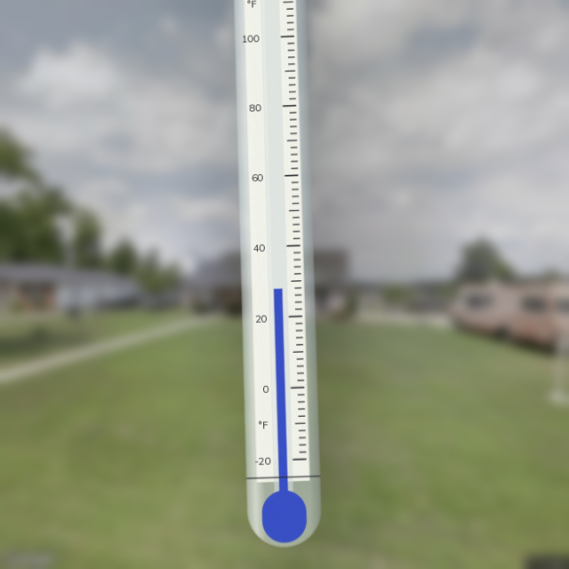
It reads 28; °F
